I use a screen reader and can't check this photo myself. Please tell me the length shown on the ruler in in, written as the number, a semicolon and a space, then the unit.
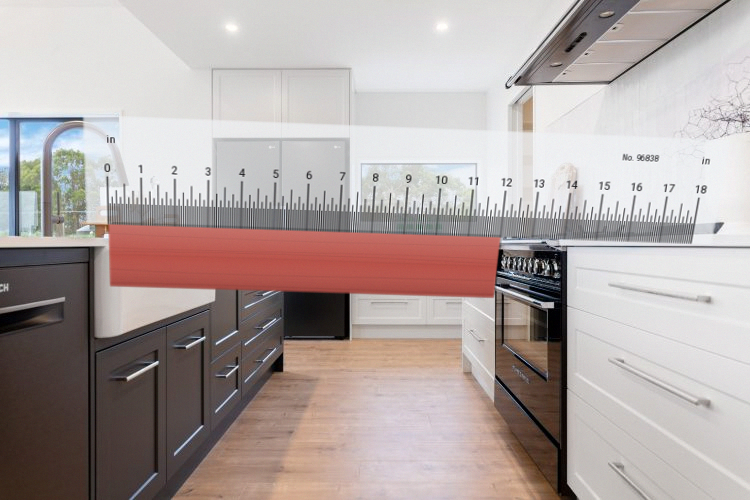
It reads 12; in
